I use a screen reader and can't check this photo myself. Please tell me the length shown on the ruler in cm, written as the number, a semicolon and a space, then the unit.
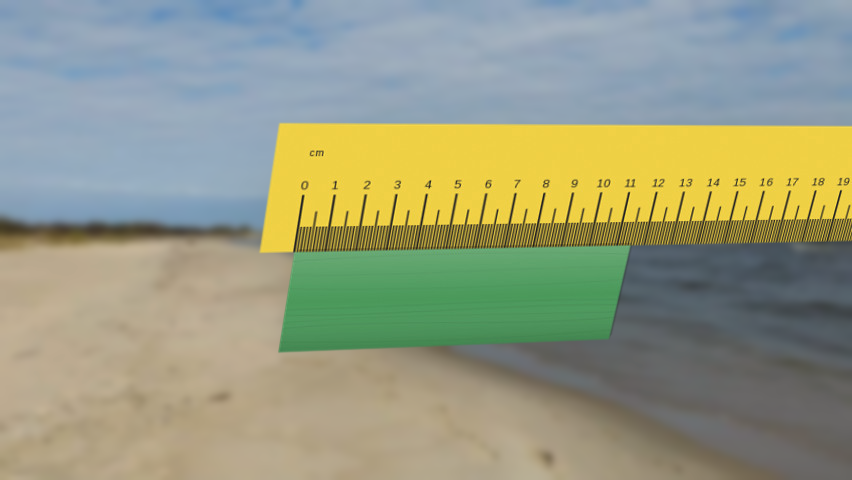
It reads 11.5; cm
